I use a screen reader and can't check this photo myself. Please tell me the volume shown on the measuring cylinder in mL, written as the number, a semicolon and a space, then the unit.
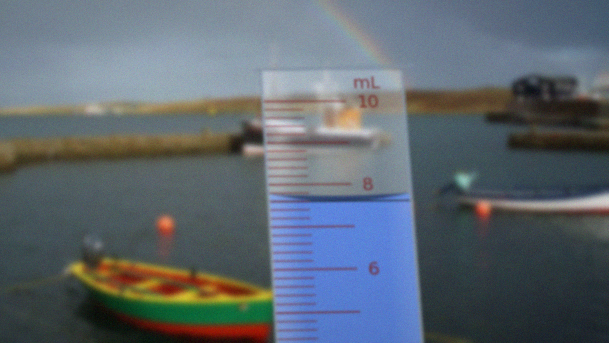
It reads 7.6; mL
